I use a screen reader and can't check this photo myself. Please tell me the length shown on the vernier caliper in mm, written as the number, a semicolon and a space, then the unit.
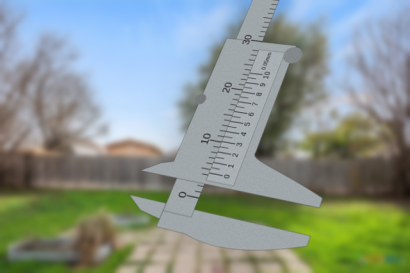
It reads 4.4; mm
